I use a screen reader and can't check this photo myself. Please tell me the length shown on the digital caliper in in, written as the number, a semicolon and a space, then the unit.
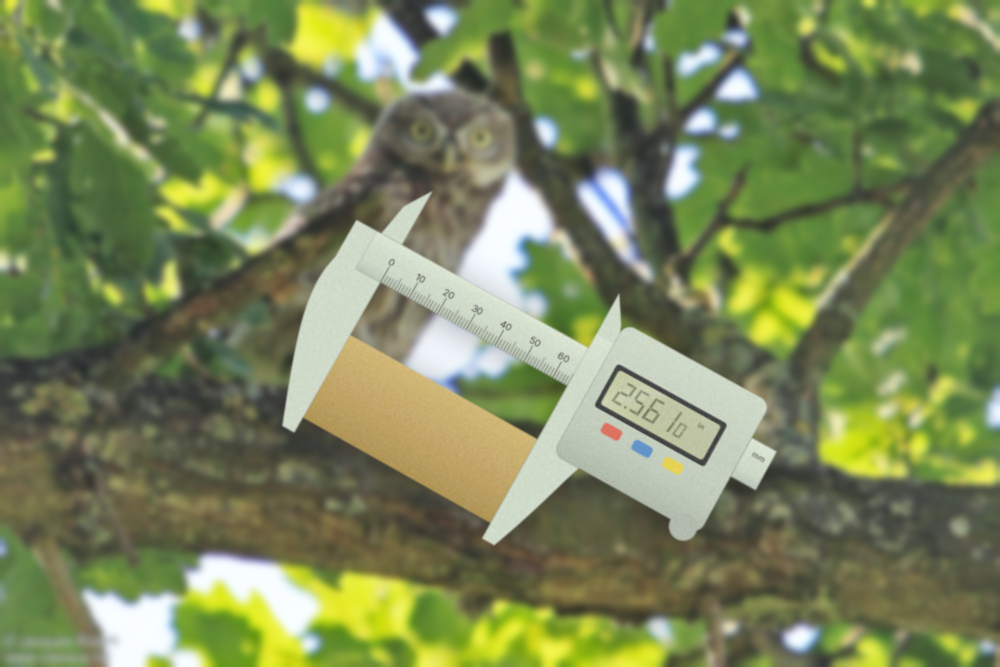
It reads 2.5610; in
